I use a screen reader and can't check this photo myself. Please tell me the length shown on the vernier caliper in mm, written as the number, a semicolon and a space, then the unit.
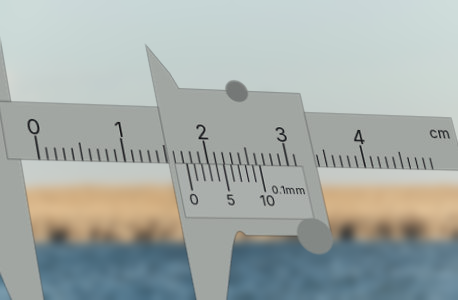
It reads 17.4; mm
